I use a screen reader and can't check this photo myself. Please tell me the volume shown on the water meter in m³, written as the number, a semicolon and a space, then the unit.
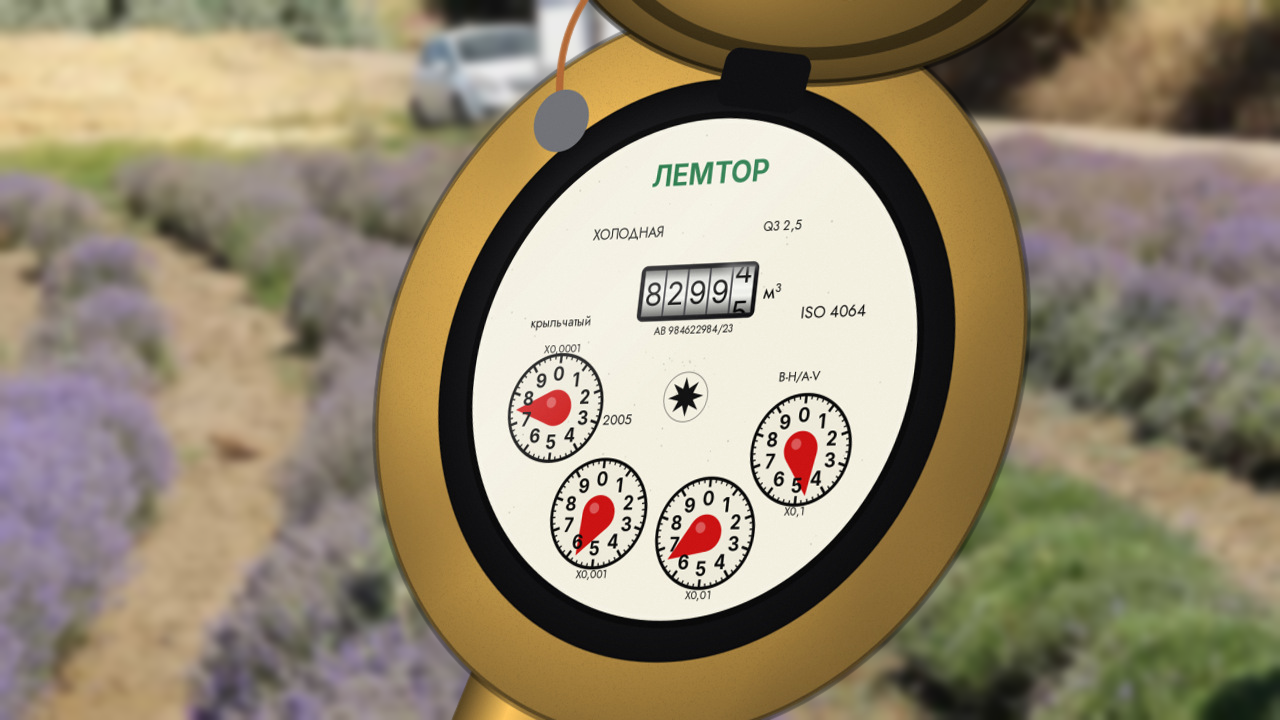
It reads 82994.4657; m³
